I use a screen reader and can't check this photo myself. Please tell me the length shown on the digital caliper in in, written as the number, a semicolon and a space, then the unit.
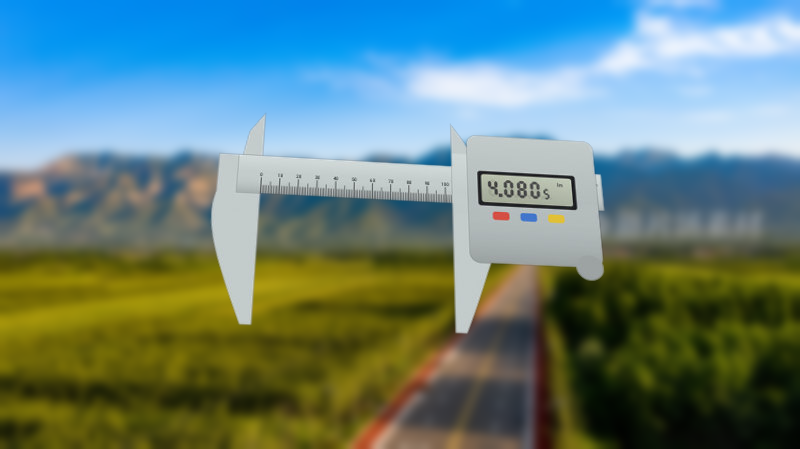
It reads 4.0805; in
